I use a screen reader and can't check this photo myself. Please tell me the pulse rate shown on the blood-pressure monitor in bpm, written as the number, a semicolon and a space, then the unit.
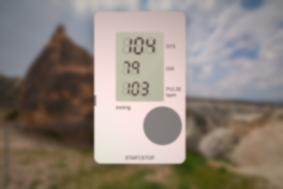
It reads 103; bpm
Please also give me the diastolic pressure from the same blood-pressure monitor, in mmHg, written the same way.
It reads 79; mmHg
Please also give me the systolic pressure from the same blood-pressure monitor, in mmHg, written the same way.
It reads 104; mmHg
